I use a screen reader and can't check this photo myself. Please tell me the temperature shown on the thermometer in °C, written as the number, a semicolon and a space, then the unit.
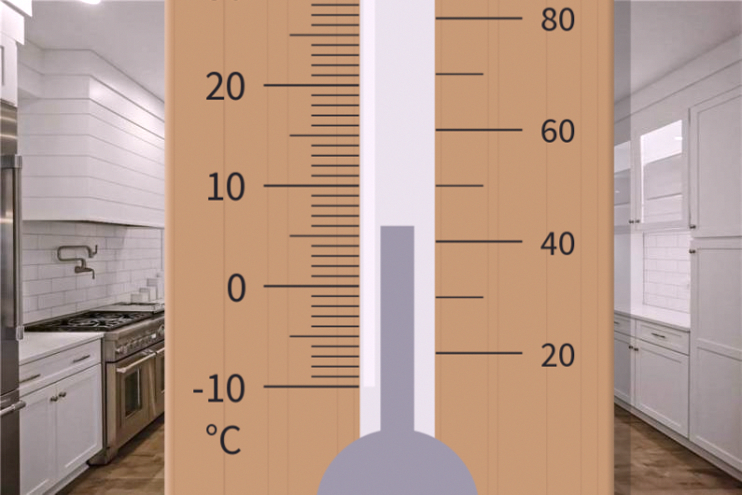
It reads 6; °C
